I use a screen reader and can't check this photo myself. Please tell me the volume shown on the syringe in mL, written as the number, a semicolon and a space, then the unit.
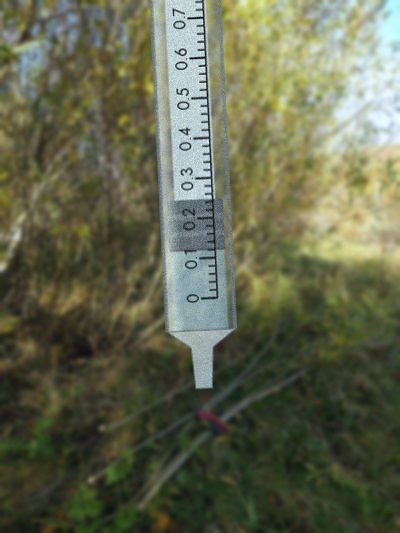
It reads 0.12; mL
